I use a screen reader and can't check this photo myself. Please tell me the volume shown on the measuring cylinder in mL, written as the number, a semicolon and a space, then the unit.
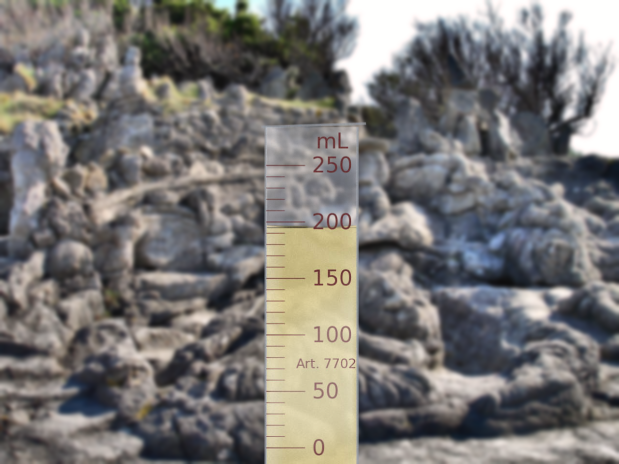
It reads 195; mL
